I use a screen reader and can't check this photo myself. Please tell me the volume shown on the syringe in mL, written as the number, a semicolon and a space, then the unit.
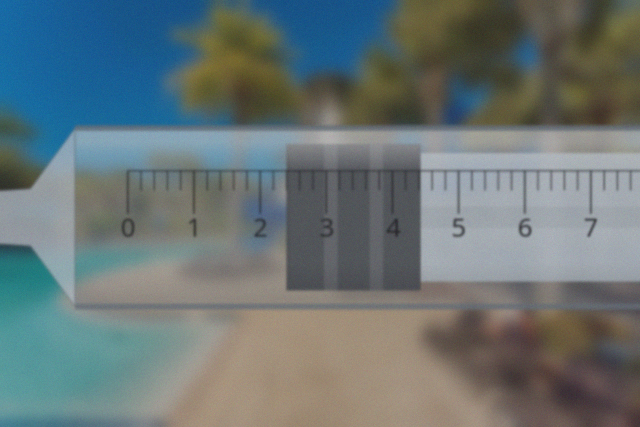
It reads 2.4; mL
